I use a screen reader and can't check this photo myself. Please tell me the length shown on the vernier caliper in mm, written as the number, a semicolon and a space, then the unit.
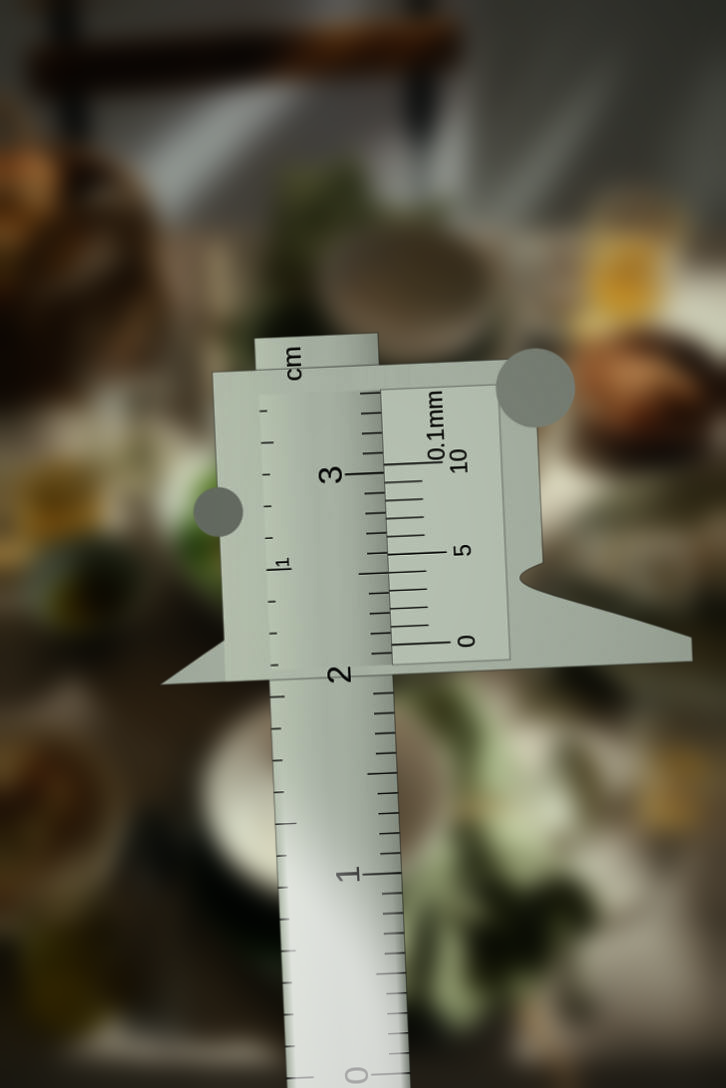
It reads 21.4; mm
